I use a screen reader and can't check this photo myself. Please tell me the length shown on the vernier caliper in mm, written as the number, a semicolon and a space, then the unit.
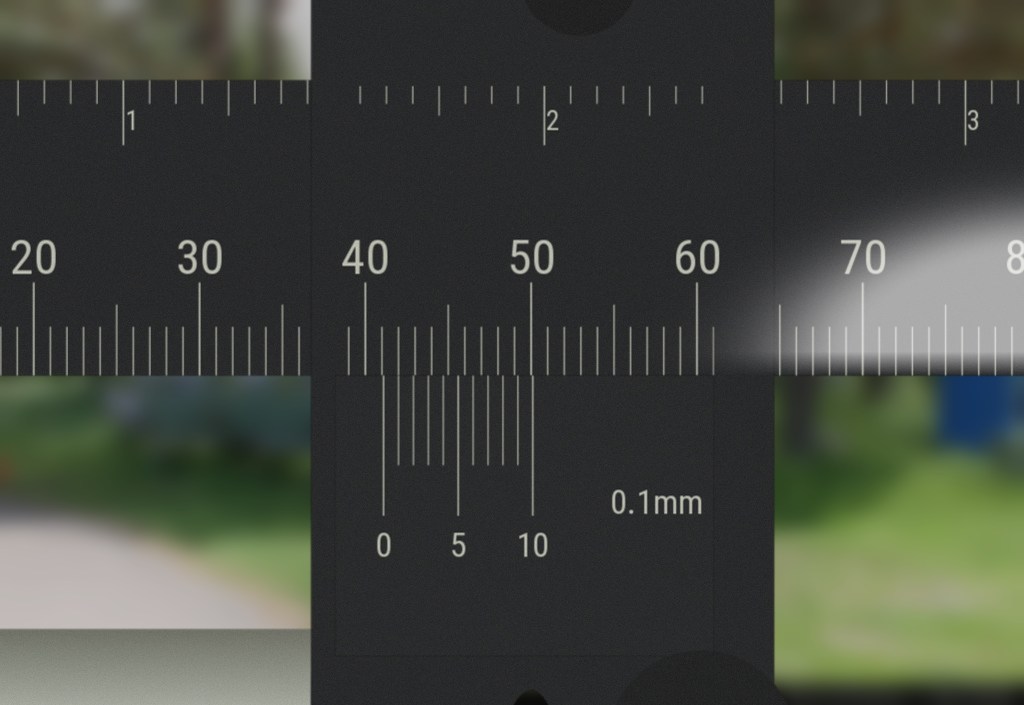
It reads 41.1; mm
